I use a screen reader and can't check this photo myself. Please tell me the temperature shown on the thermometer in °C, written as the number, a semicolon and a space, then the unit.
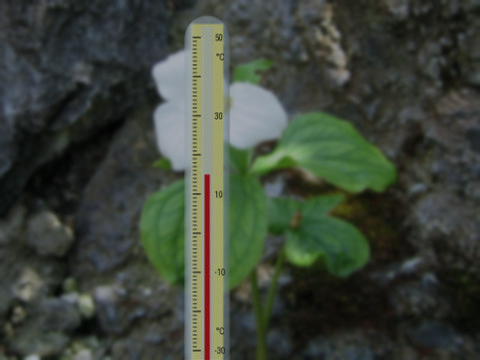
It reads 15; °C
